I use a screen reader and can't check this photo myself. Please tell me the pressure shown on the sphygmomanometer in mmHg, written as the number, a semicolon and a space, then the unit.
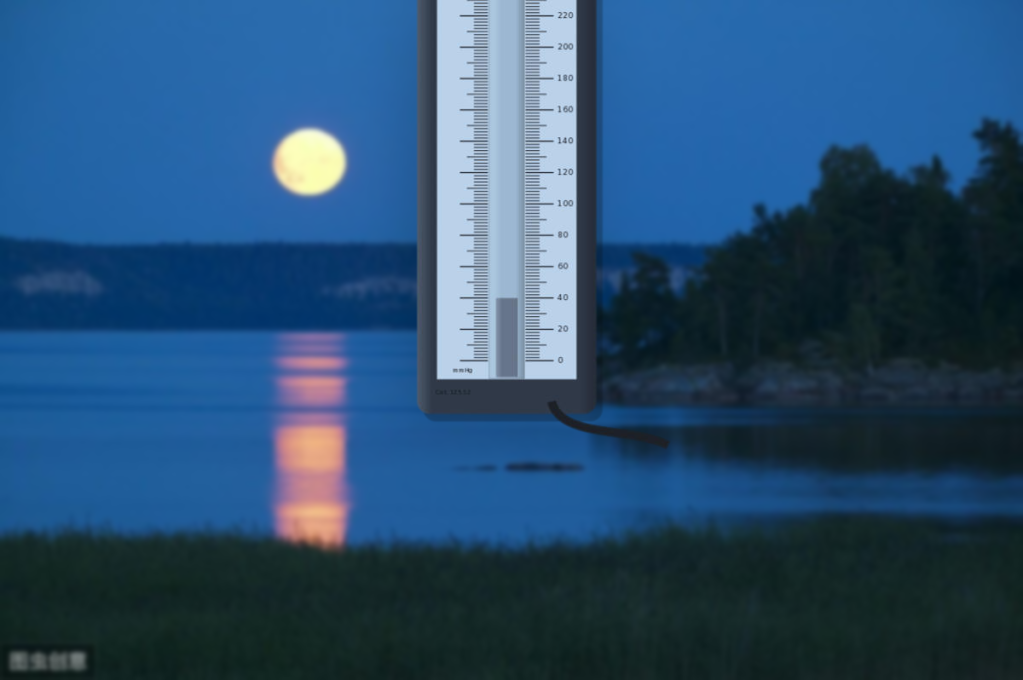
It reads 40; mmHg
